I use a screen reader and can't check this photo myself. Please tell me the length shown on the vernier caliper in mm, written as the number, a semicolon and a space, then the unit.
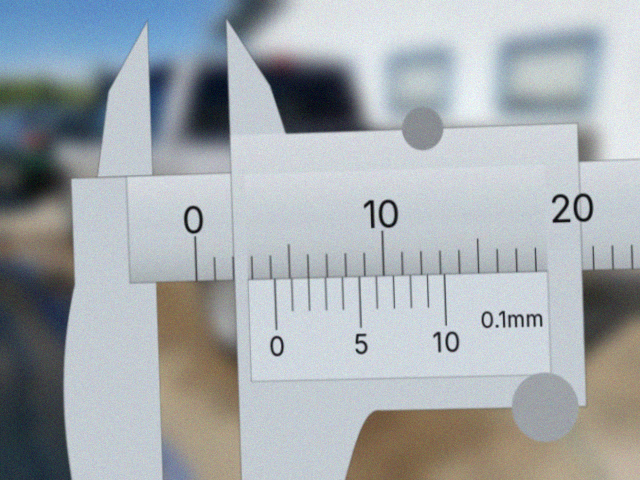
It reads 4.2; mm
